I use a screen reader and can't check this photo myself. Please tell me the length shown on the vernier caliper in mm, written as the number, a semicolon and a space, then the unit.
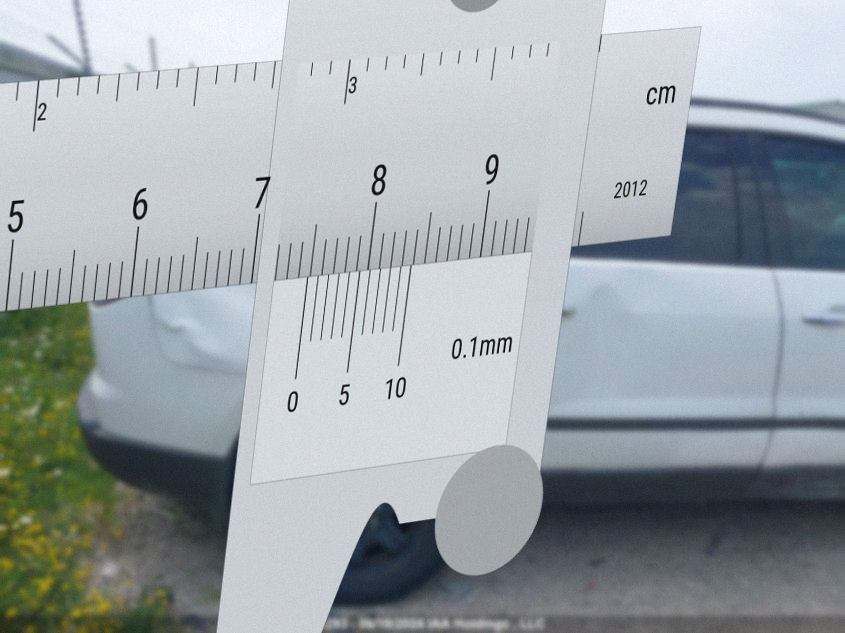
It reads 74.8; mm
